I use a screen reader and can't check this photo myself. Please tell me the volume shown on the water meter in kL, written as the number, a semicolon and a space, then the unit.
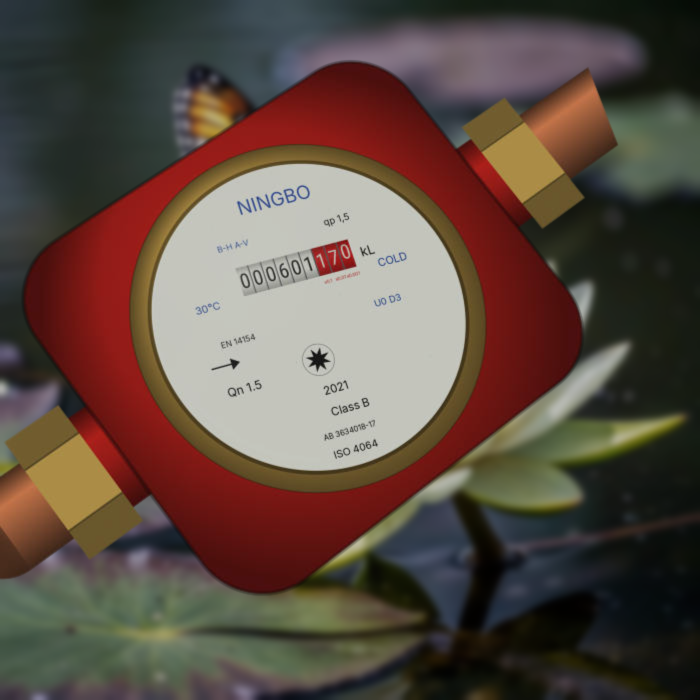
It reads 601.170; kL
